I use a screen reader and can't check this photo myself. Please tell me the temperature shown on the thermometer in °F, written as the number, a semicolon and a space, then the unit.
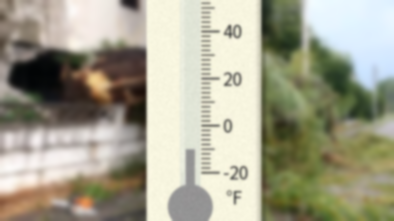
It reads -10; °F
